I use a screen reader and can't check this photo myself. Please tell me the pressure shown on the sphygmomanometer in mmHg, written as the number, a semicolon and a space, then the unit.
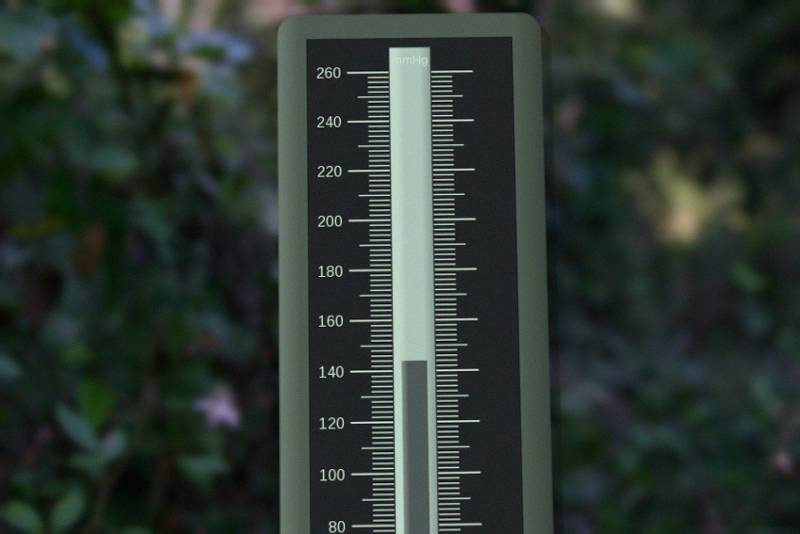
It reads 144; mmHg
